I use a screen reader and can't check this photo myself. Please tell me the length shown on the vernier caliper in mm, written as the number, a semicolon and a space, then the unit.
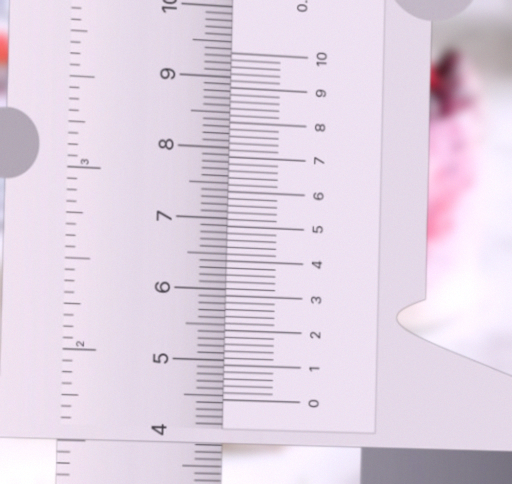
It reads 44.4; mm
